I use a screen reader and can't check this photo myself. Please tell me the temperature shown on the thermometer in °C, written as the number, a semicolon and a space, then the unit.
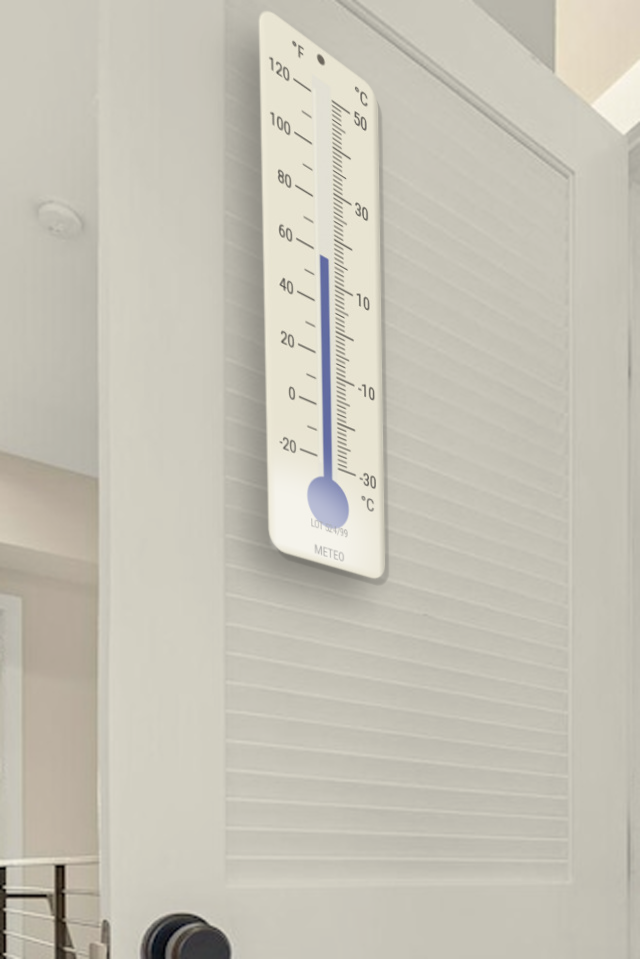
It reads 15; °C
